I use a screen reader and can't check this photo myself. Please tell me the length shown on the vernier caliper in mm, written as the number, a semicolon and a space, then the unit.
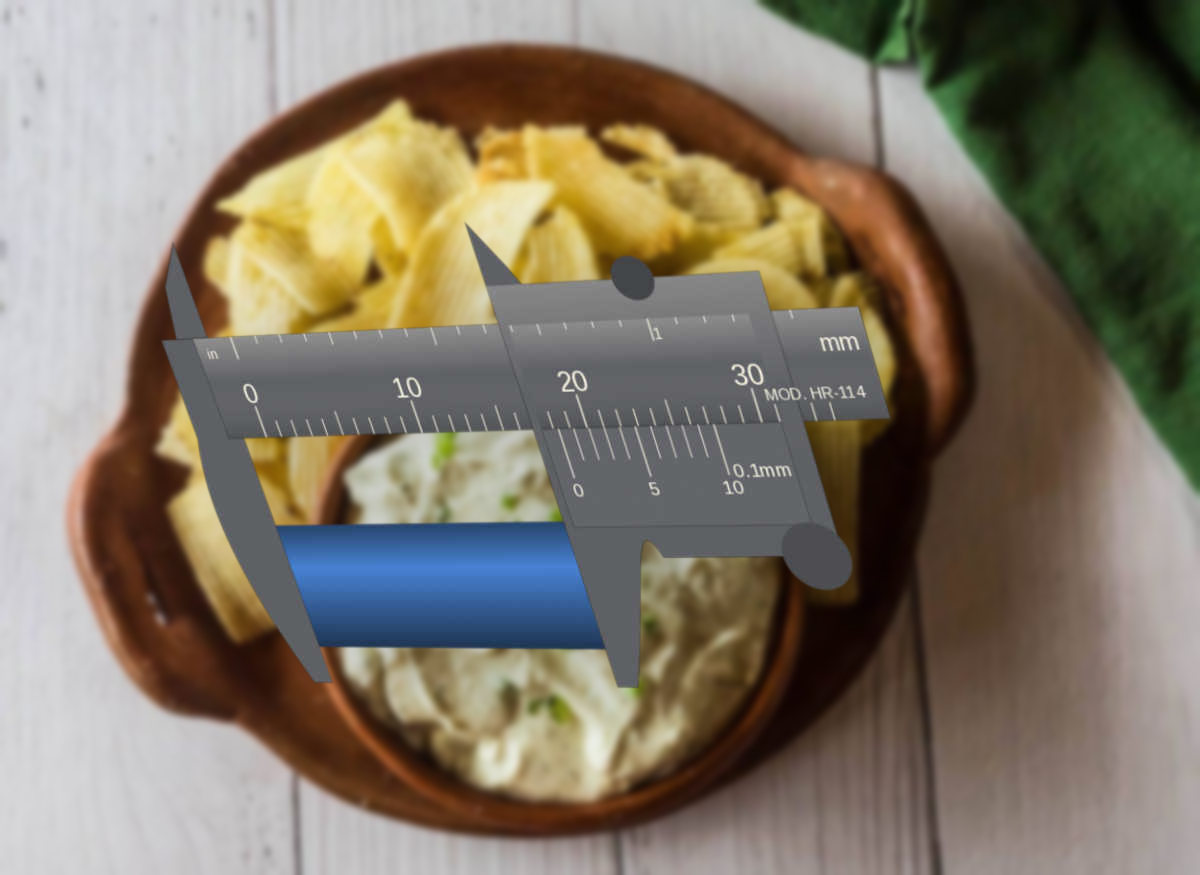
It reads 18.3; mm
